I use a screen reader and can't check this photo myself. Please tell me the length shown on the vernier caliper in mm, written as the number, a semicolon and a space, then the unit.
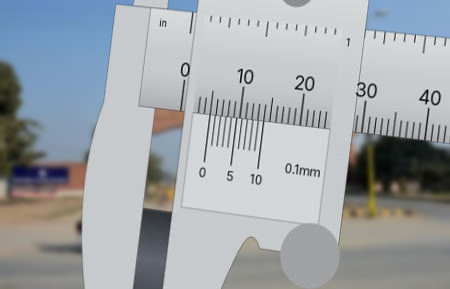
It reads 5.0; mm
